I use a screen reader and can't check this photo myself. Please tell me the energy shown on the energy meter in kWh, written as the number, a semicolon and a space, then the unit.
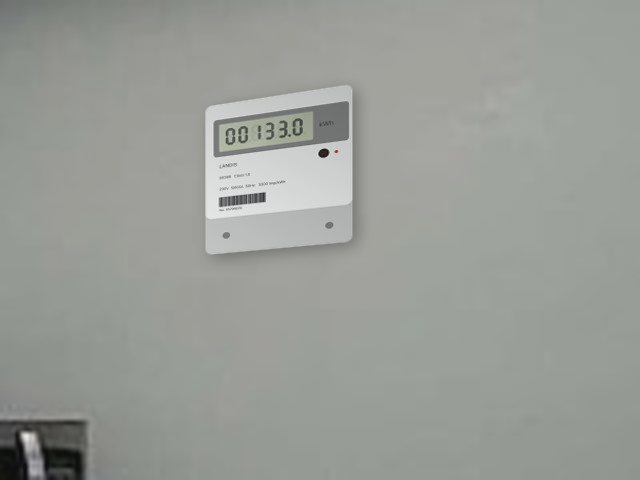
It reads 133.0; kWh
